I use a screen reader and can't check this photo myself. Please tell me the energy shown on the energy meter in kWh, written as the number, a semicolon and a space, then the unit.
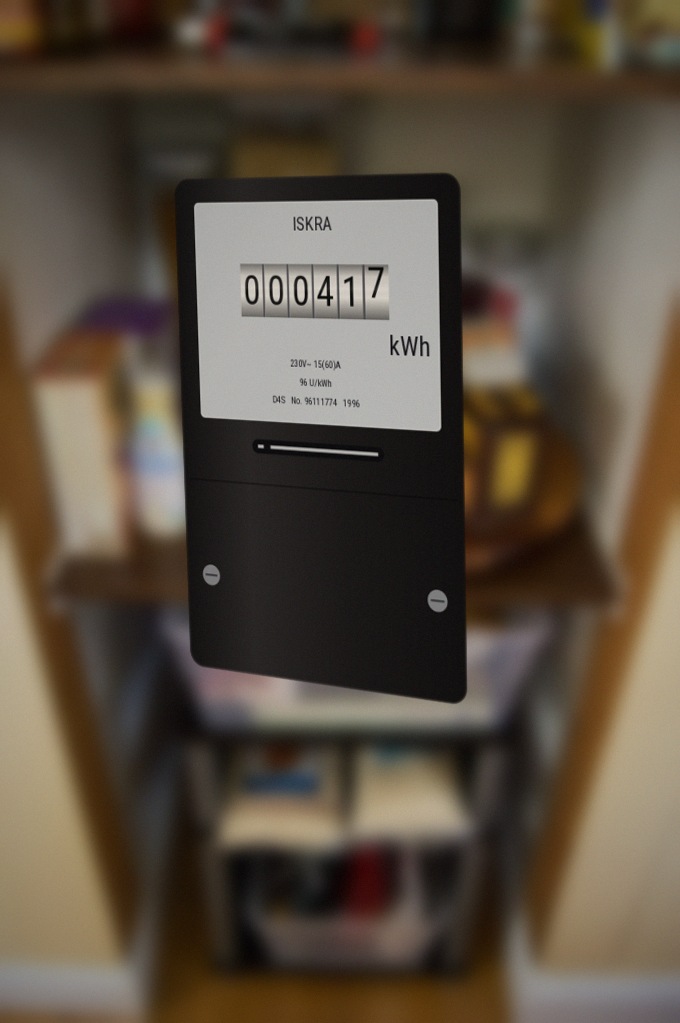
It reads 417; kWh
